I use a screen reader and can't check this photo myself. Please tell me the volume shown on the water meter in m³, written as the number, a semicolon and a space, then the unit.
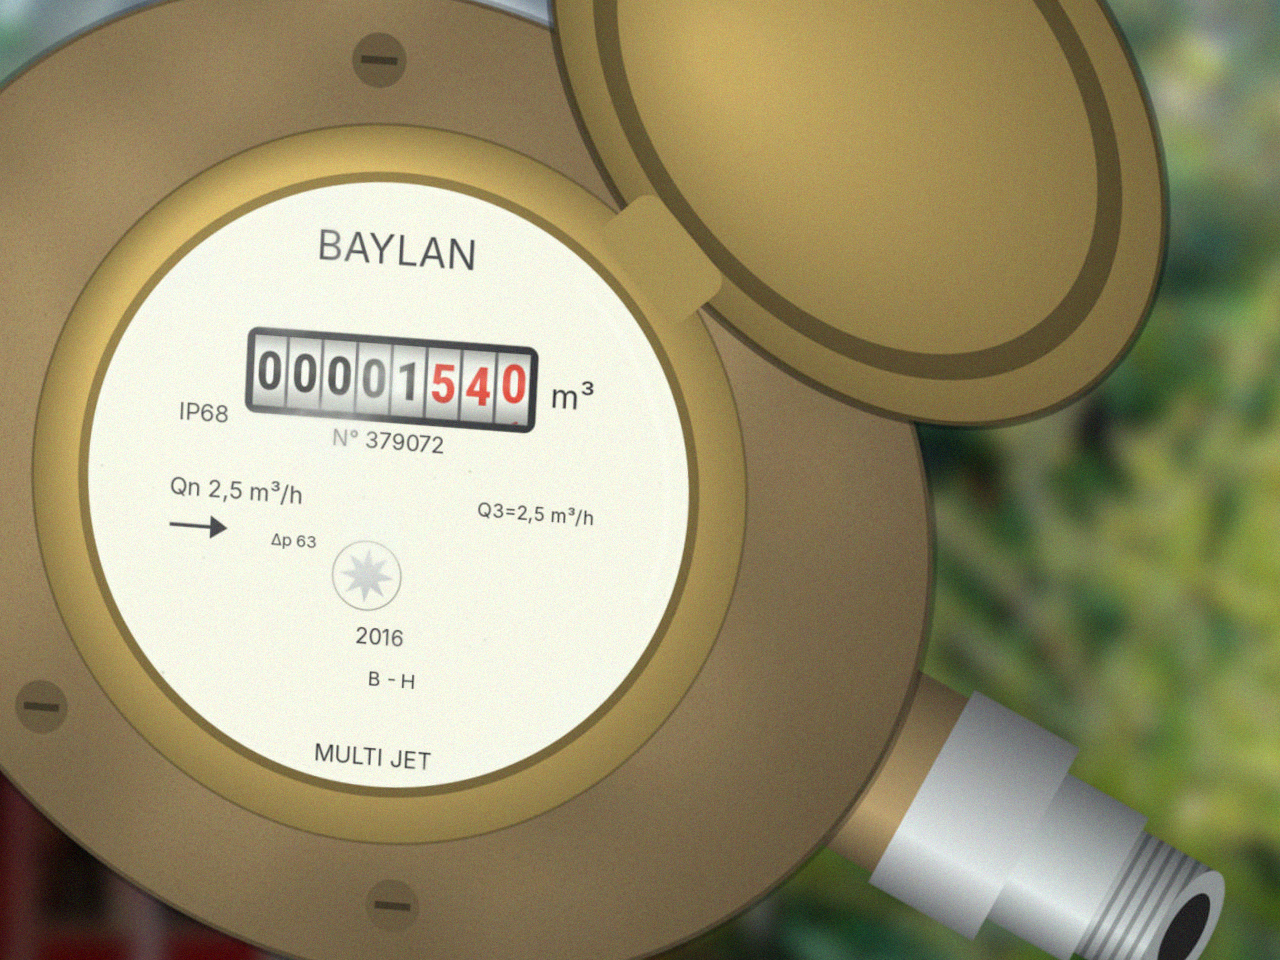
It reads 1.540; m³
